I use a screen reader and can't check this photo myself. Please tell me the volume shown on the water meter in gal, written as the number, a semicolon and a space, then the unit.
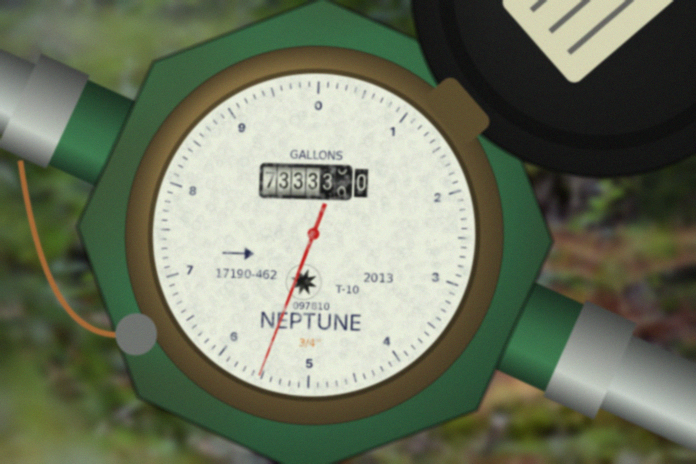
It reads 7333385.5; gal
